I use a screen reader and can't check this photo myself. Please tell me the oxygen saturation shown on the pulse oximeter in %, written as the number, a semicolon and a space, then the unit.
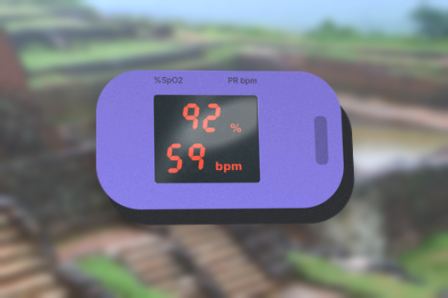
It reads 92; %
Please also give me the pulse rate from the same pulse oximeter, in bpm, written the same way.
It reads 59; bpm
